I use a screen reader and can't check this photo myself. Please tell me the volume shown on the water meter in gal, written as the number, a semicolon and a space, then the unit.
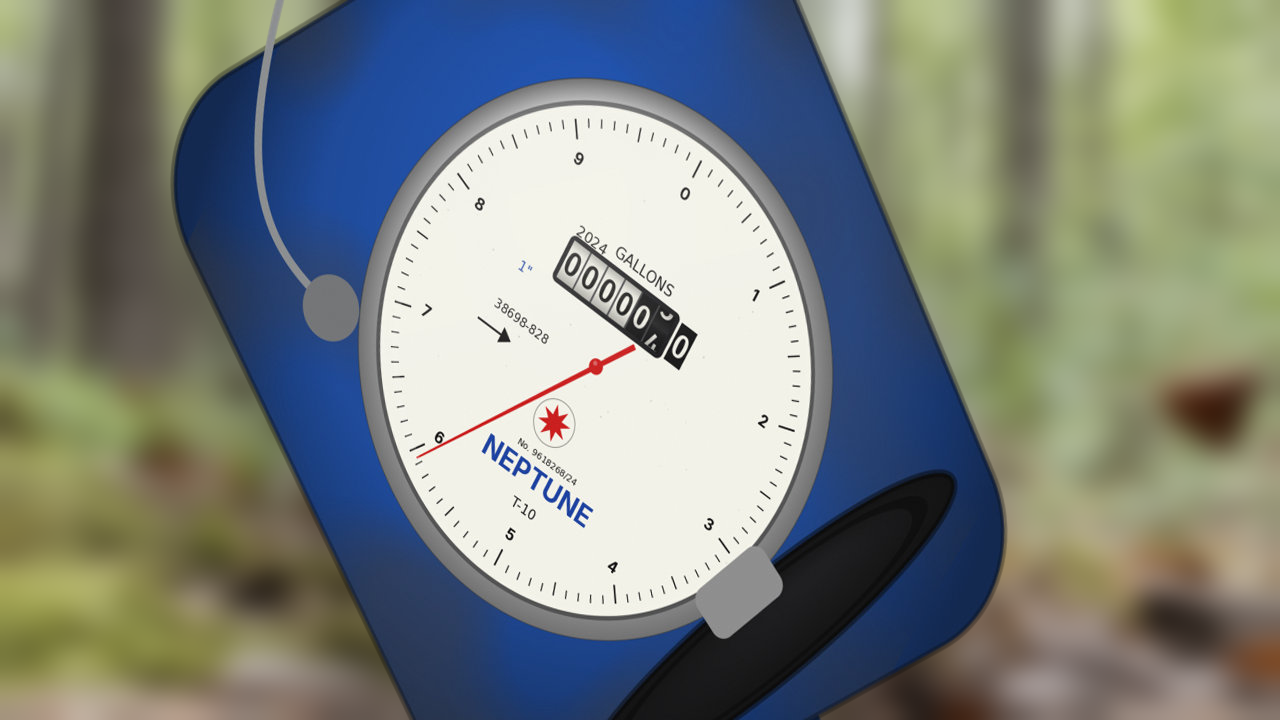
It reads 35.9; gal
